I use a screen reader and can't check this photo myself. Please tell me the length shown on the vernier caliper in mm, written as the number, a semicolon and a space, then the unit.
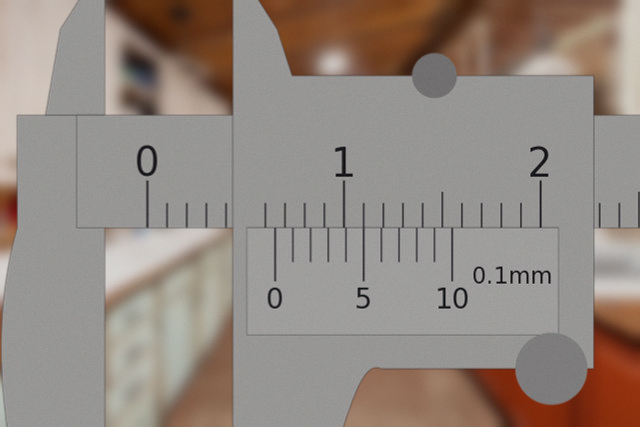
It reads 6.5; mm
